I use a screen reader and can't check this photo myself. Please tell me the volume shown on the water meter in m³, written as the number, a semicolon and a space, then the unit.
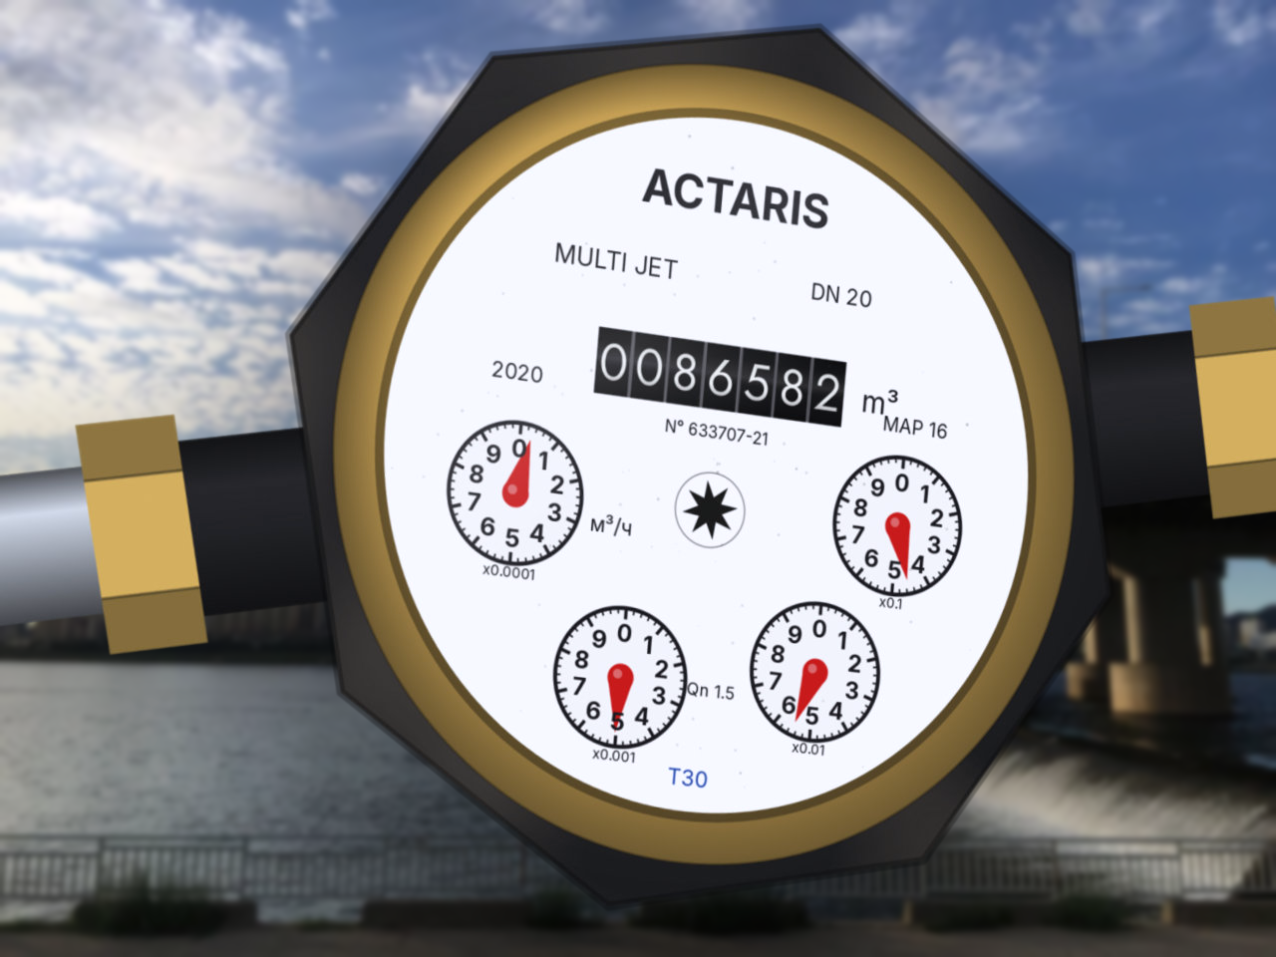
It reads 86582.4550; m³
